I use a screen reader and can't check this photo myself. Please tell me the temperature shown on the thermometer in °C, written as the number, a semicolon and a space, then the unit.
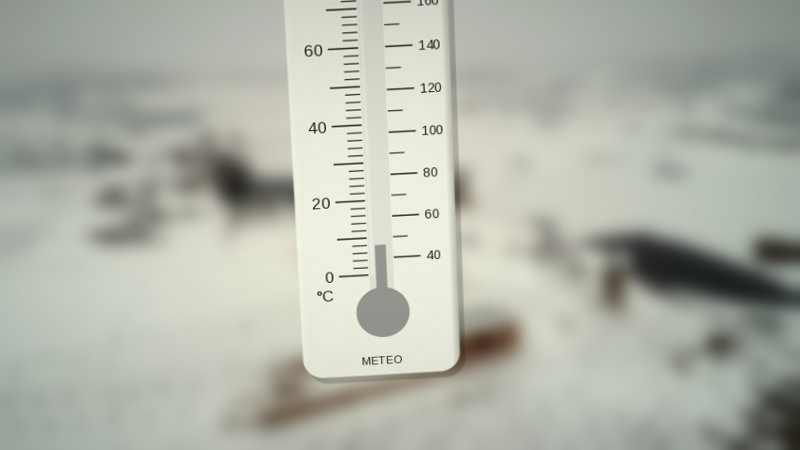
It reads 8; °C
